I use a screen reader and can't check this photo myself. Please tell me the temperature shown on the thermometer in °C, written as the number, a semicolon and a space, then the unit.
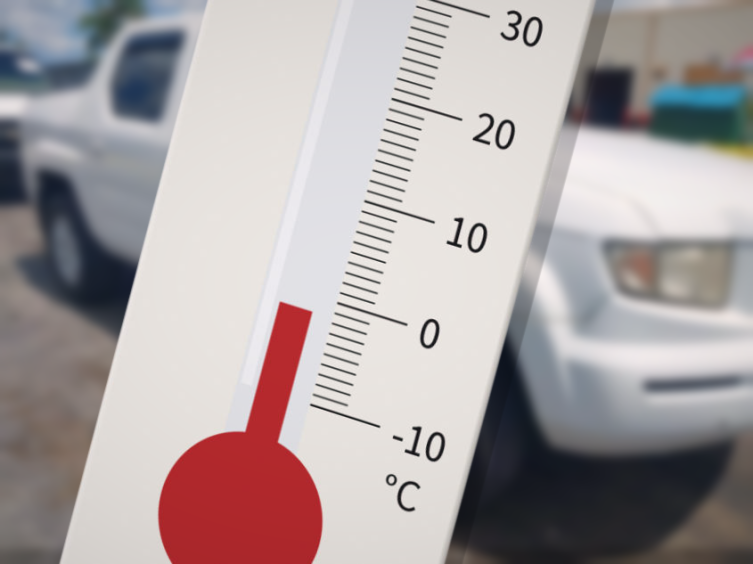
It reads -1.5; °C
